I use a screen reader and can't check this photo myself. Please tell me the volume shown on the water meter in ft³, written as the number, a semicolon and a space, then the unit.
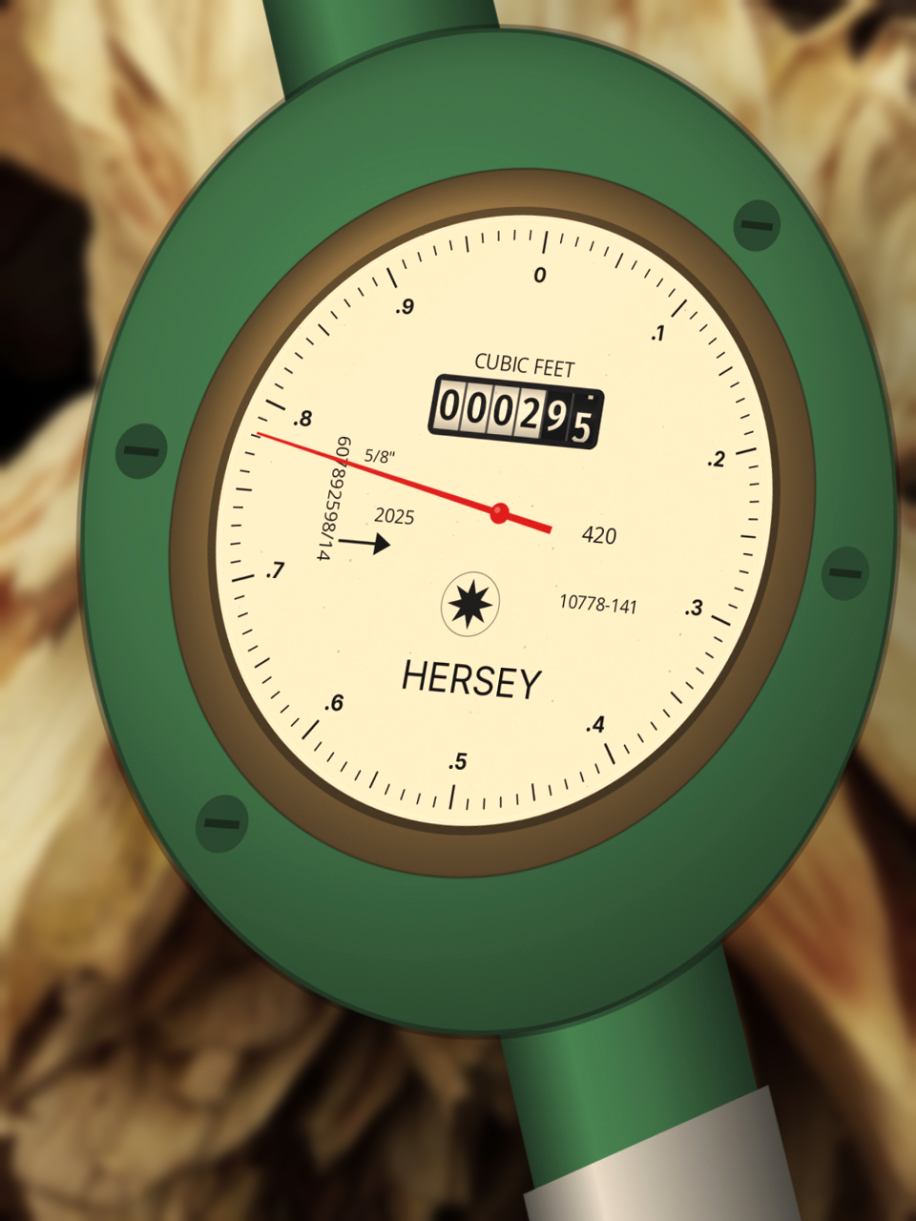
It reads 294.78; ft³
